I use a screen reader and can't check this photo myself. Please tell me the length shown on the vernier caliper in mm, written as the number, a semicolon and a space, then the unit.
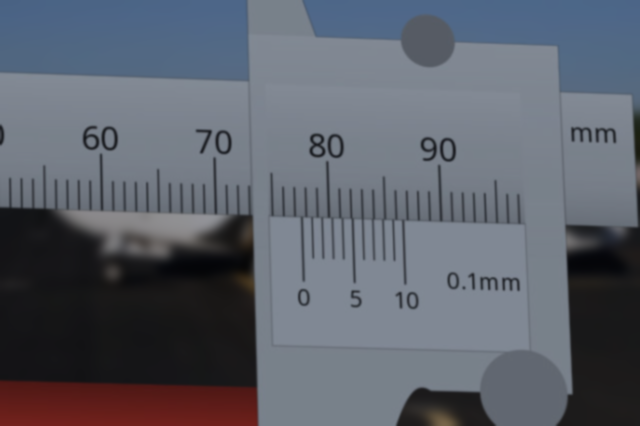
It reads 77.6; mm
